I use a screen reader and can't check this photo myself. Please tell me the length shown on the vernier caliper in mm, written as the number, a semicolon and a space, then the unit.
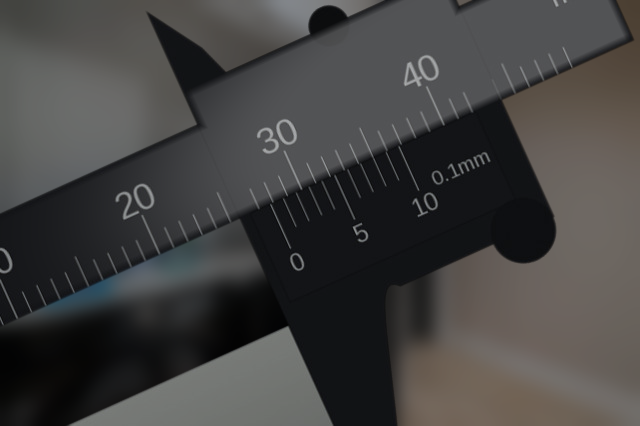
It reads 27.8; mm
